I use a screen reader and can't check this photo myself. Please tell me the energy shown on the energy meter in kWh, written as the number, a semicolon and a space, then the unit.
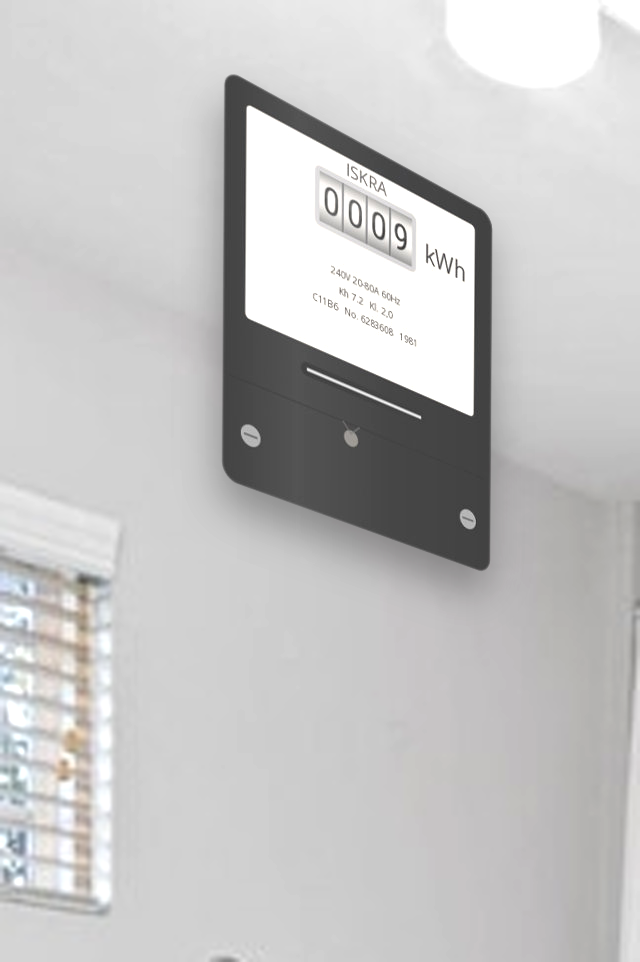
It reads 9; kWh
